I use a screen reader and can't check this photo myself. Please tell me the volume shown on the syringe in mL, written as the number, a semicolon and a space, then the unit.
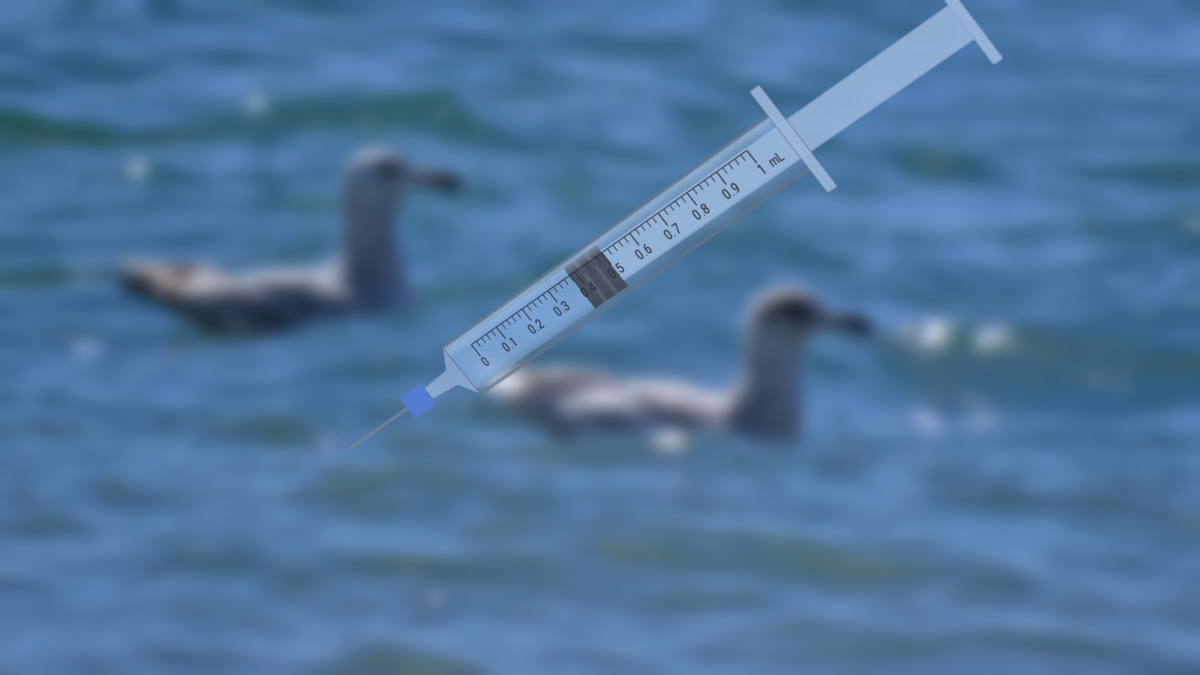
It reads 0.38; mL
